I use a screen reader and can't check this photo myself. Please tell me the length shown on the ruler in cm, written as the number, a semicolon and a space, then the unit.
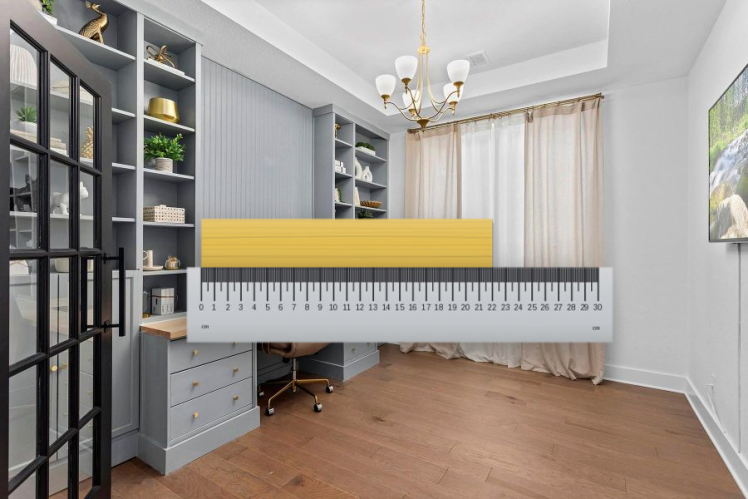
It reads 22; cm
